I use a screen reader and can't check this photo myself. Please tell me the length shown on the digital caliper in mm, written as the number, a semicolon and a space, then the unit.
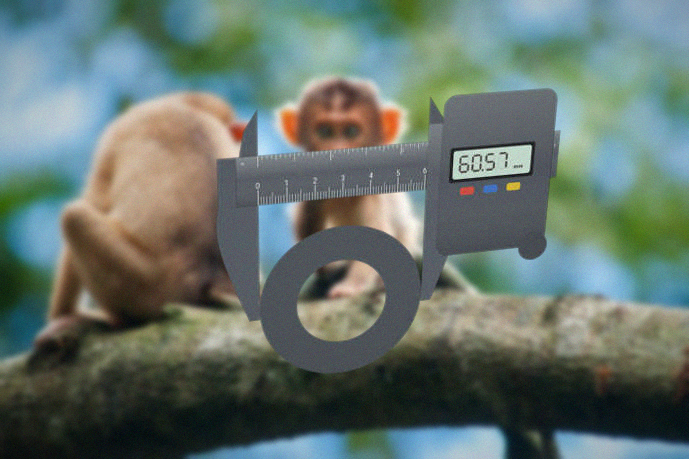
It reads 60.57; mm
